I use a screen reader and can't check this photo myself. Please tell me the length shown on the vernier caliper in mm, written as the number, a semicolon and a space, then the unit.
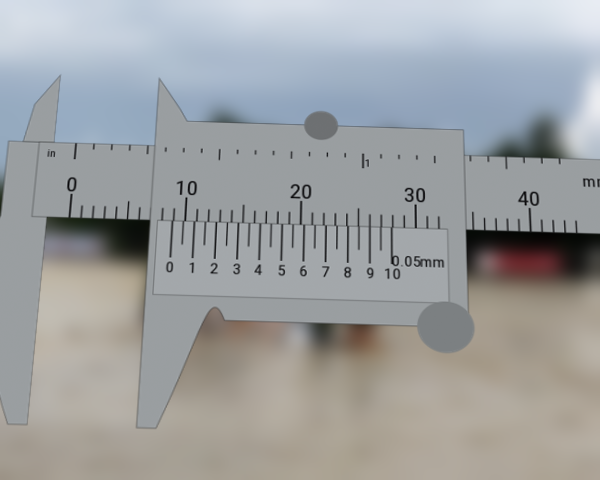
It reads 8.9; mm
